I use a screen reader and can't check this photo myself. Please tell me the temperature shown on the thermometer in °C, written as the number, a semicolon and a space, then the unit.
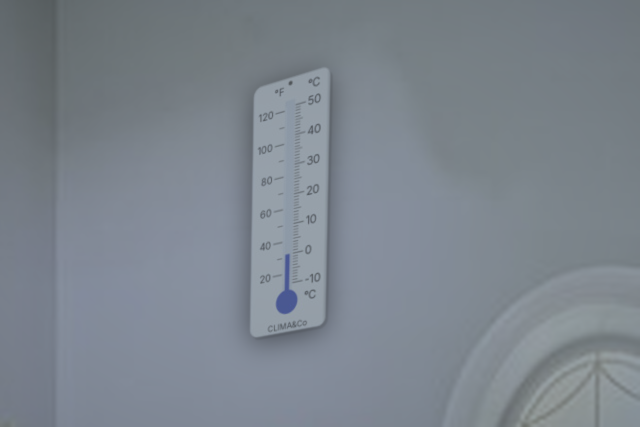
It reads 0; °C
